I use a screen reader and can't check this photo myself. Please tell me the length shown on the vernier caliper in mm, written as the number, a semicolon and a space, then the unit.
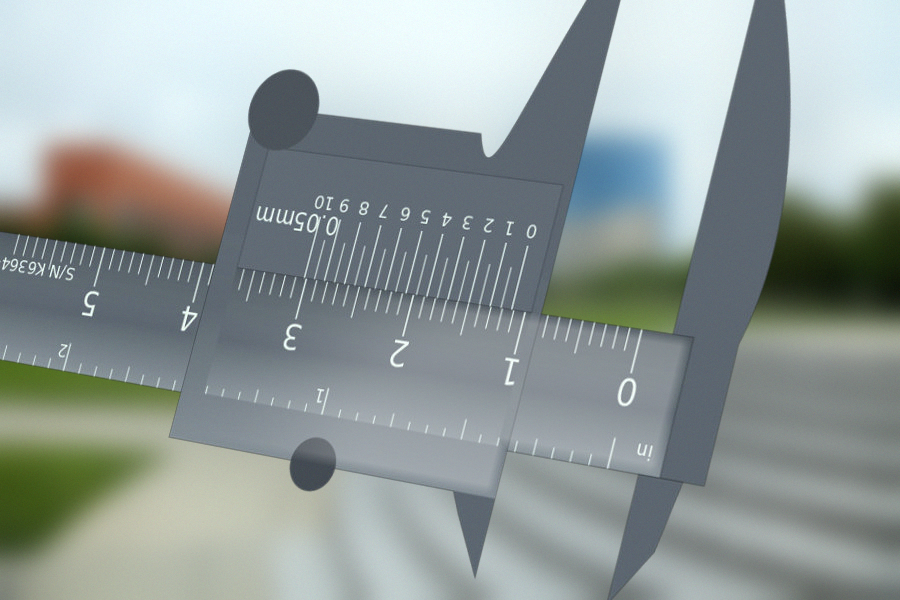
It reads 11.2; mm
